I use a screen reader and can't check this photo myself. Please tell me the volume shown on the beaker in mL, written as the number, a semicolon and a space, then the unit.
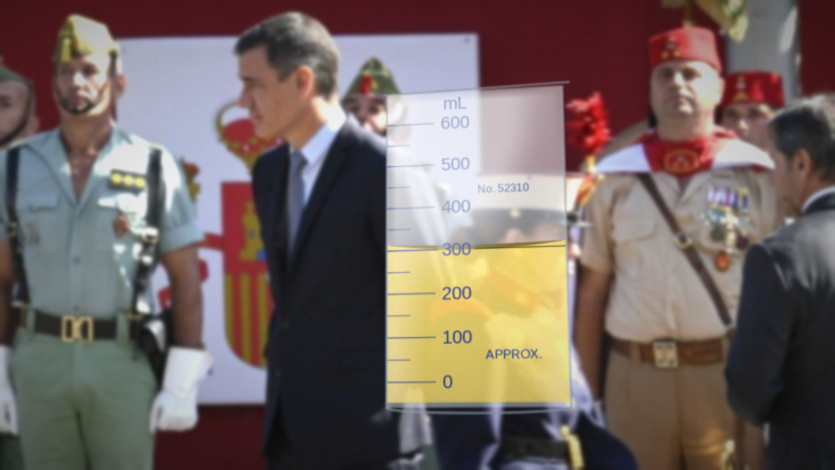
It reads 300; mL
